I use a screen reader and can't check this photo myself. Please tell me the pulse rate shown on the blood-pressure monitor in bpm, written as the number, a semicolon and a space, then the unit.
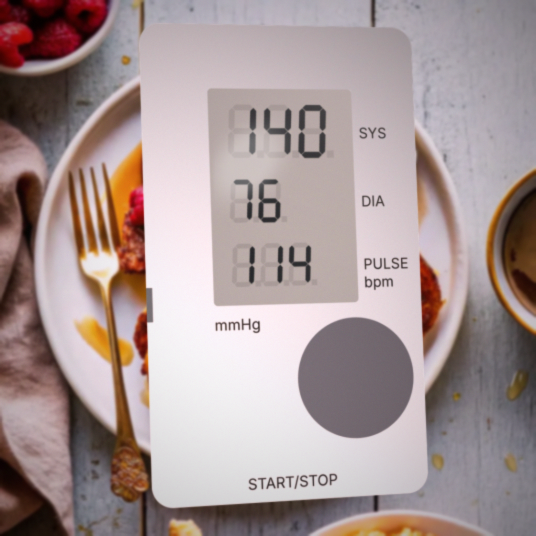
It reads 114; bpm
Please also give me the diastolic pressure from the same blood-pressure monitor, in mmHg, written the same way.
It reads 76; mmHg
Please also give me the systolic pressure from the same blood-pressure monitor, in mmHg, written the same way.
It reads 140; mmHg
